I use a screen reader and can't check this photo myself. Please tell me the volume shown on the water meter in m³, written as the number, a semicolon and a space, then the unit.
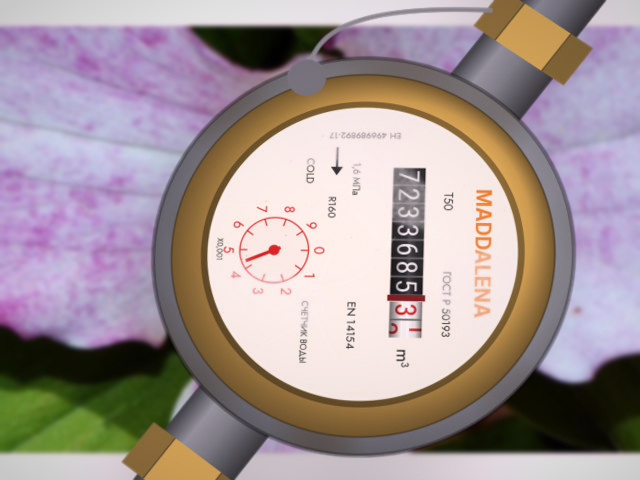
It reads 7233685.314; m³
